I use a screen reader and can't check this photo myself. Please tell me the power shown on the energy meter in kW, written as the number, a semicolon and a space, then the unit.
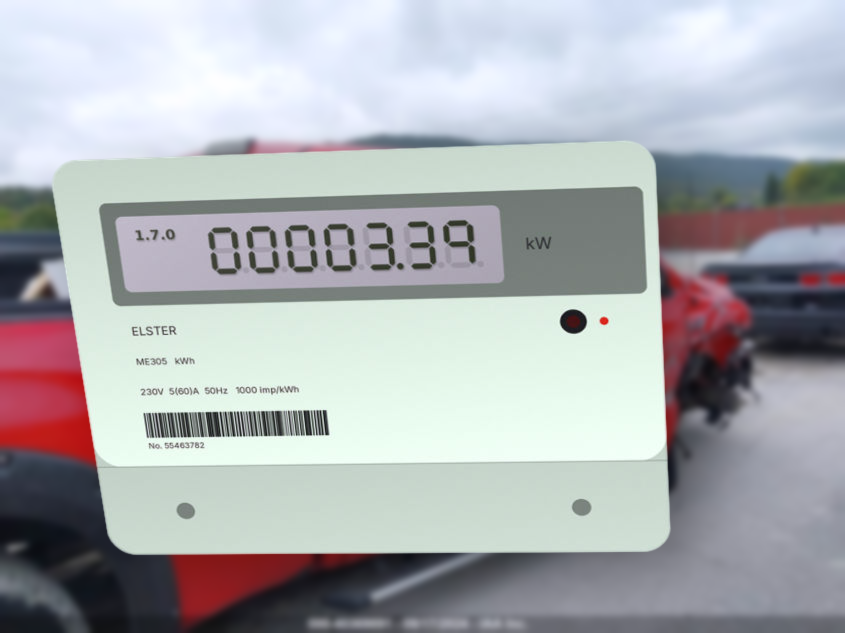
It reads 3.39; kW
